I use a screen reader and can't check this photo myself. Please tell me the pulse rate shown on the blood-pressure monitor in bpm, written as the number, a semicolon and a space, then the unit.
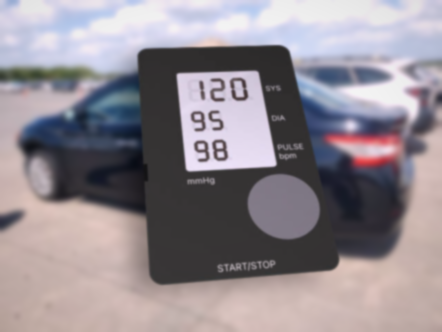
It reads 98; bpm
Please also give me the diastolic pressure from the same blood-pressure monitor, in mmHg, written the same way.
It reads 95; mmHg
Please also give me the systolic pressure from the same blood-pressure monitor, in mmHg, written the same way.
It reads 120; mmHg
